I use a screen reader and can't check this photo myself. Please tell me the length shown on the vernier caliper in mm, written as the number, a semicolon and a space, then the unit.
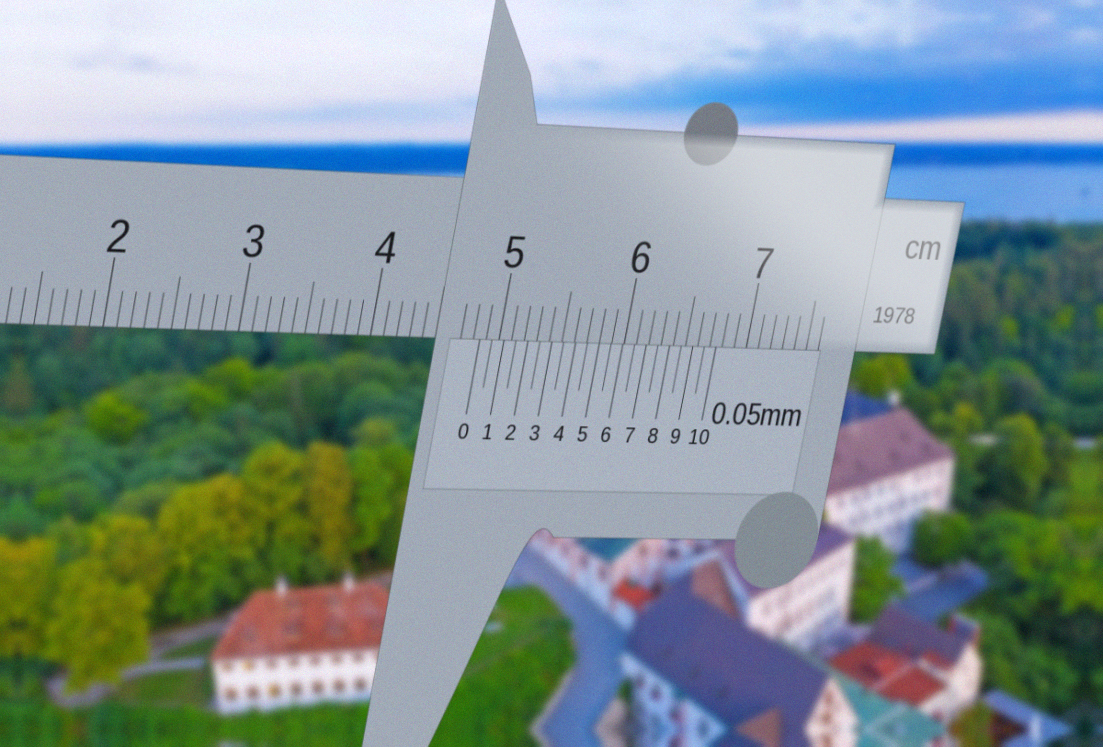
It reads 48.5; mm
